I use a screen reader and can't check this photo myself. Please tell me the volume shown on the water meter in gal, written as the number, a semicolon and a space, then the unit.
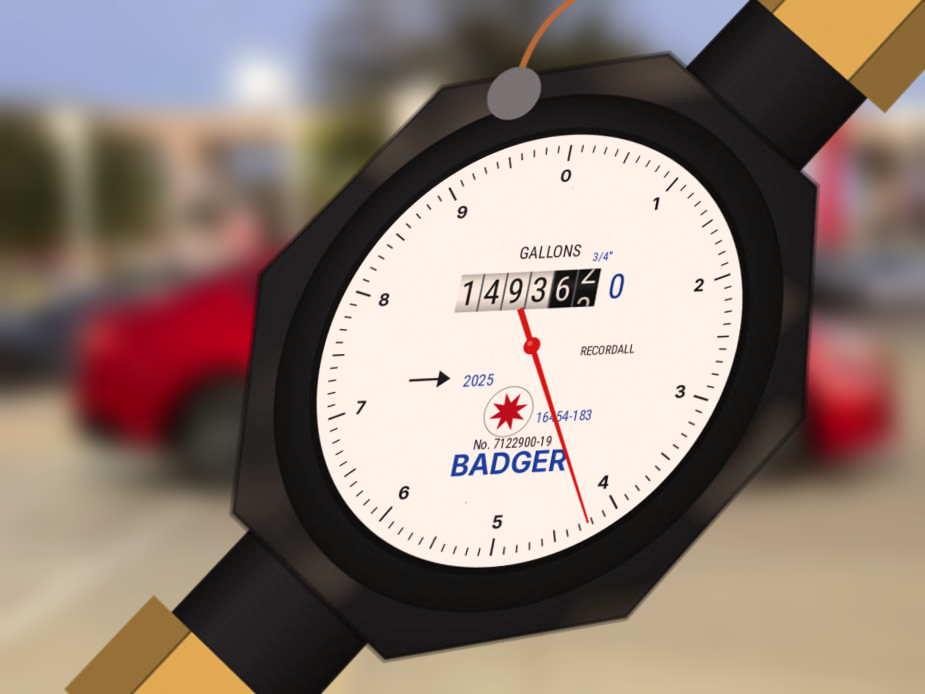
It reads 1493624.2; gal
